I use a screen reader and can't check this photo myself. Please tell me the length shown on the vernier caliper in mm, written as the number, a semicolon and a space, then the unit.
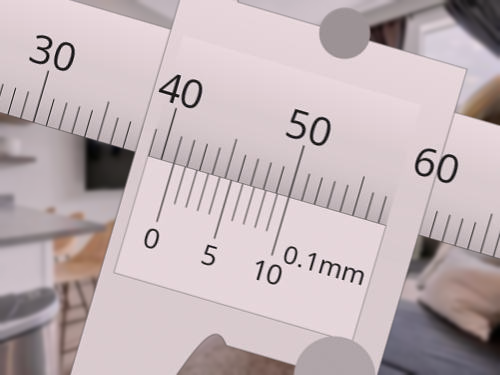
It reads 41.0; mm
